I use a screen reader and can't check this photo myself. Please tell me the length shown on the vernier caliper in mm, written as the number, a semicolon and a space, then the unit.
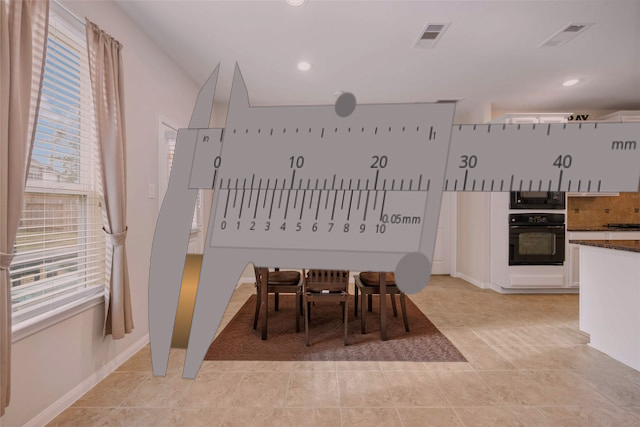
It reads 2.2; mm
